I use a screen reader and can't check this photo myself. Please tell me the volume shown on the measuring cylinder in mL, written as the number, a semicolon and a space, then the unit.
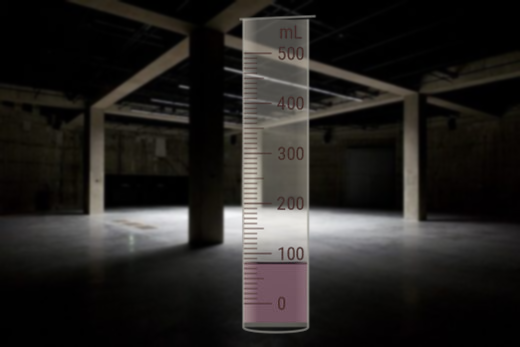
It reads 80; mL
